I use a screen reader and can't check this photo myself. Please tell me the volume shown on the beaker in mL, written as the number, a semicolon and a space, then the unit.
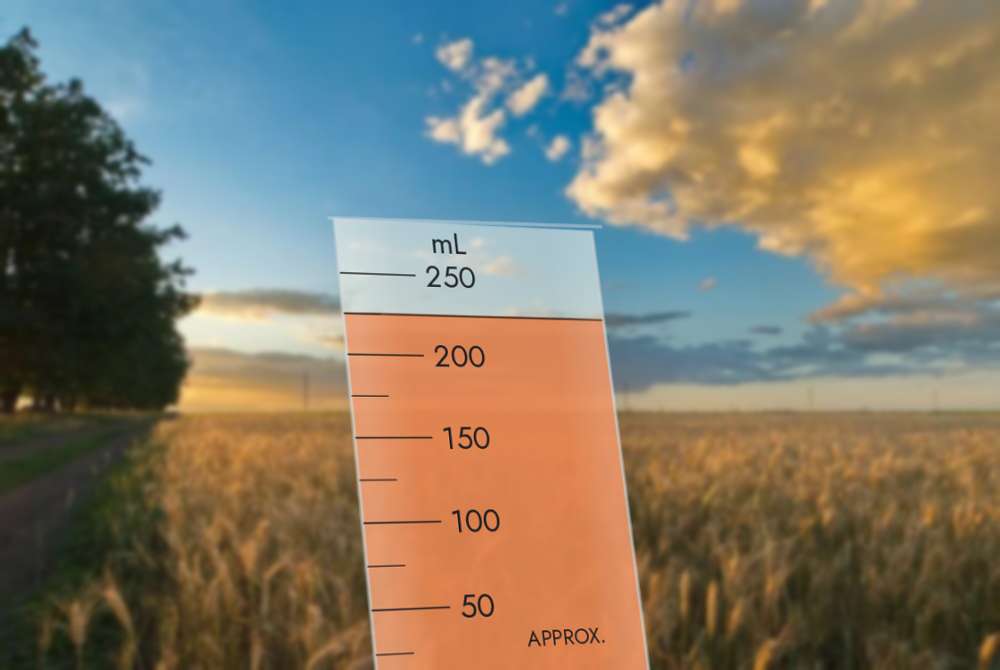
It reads 225; mL
